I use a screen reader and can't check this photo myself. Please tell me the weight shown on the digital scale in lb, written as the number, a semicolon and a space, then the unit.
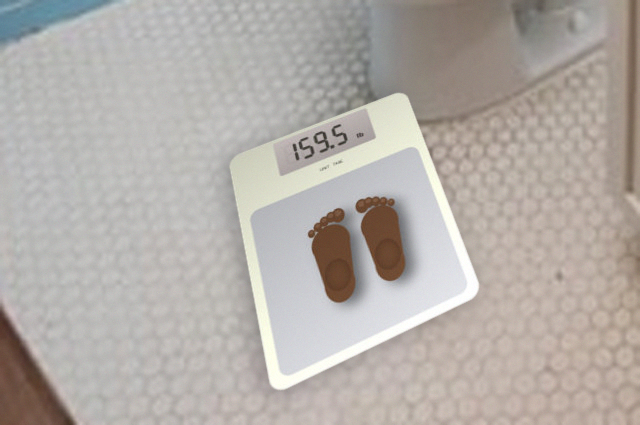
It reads 159.5; lb
